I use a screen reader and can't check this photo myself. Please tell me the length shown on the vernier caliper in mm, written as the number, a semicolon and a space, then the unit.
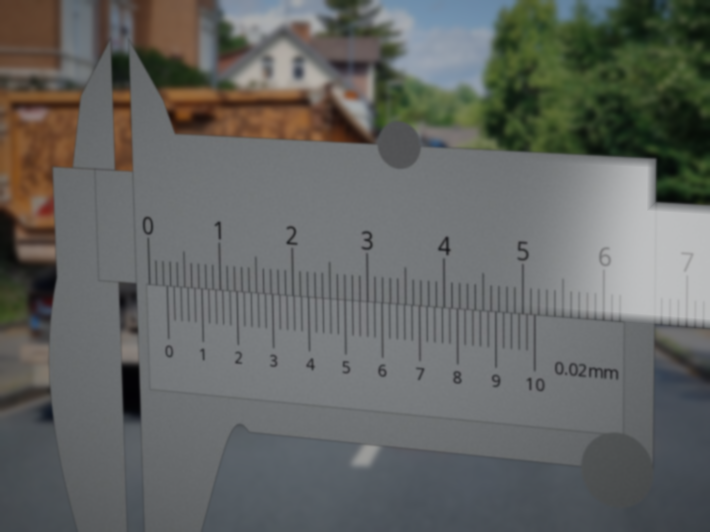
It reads 2.5; mm
